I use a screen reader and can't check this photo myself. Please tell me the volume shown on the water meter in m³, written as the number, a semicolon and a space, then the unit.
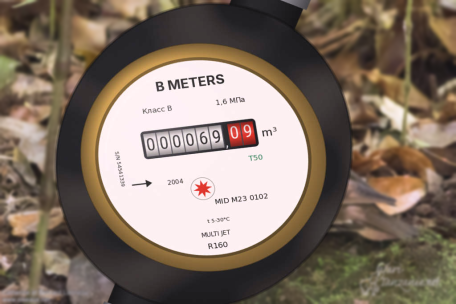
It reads 69.09; m³
